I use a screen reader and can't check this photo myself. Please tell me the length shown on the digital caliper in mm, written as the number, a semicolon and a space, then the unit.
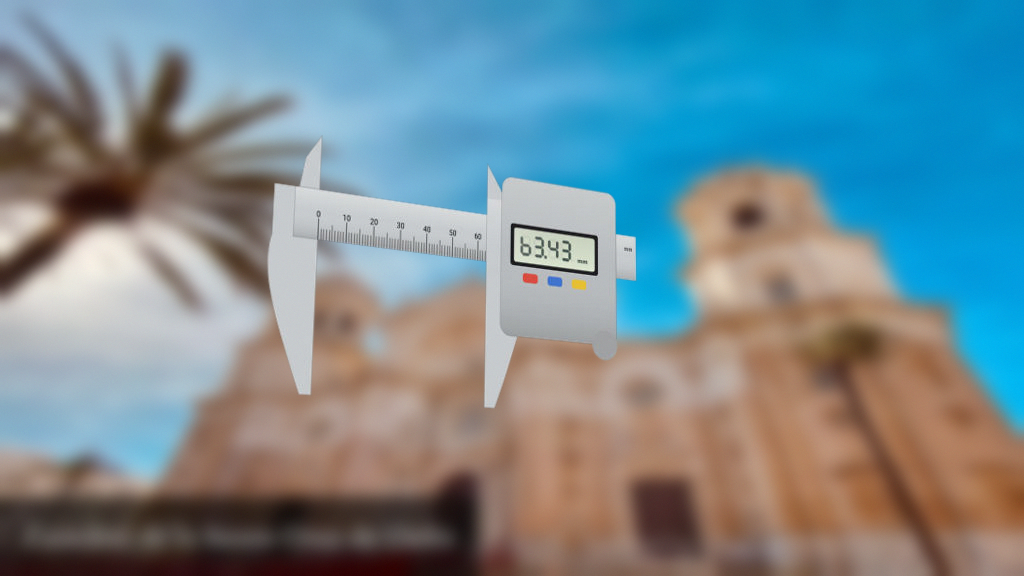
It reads 63.43; mm
